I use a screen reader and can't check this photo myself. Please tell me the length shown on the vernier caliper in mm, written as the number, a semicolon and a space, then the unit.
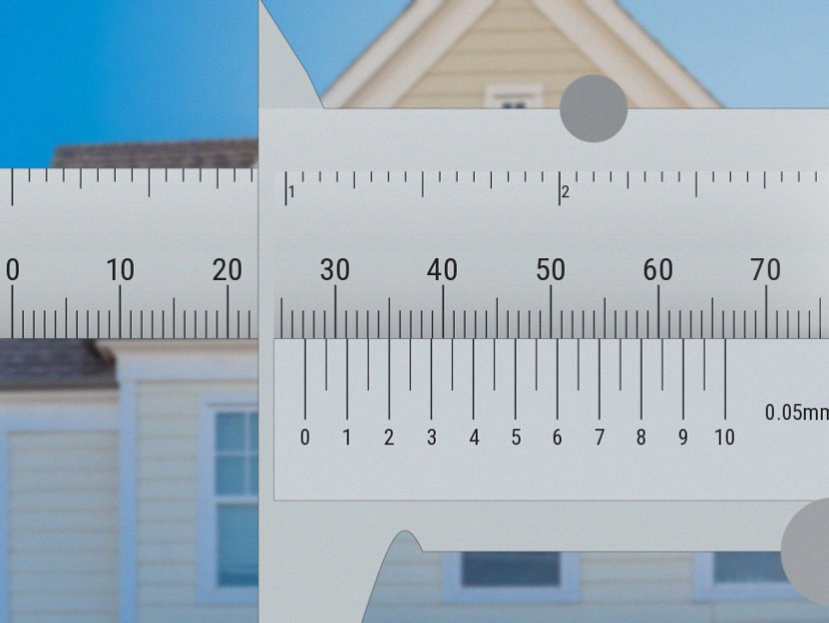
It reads 27.2; mm
